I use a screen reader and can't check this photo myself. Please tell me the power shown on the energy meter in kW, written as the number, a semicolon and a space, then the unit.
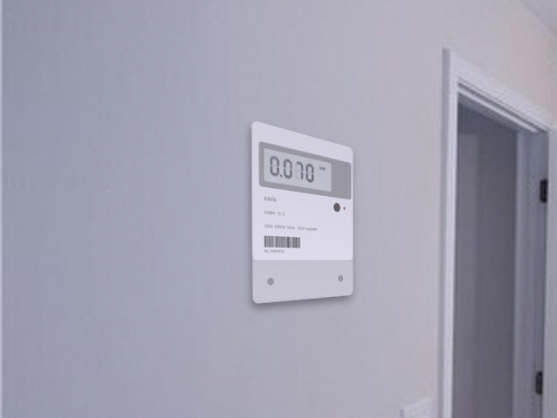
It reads 0.070; kW
